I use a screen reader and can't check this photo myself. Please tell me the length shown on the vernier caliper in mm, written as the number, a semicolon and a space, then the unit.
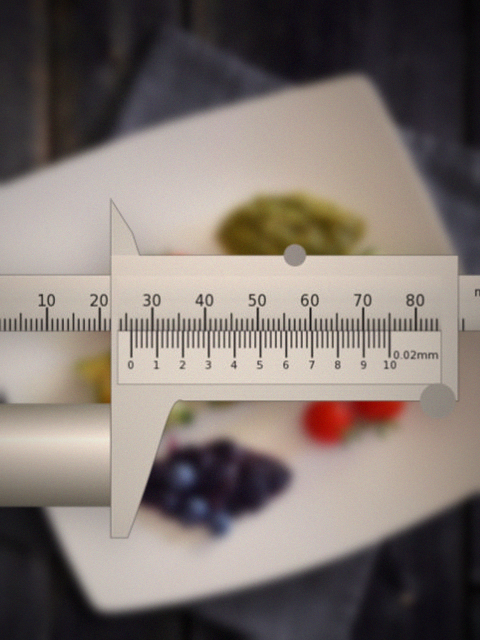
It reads 26.0; mm
